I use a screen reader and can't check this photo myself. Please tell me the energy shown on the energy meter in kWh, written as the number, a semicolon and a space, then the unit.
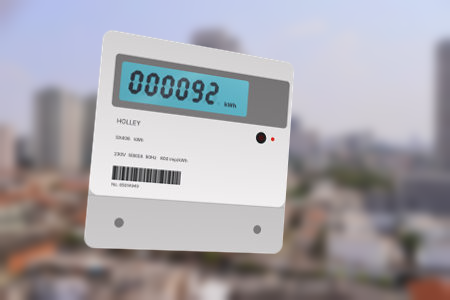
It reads 92; kWh
